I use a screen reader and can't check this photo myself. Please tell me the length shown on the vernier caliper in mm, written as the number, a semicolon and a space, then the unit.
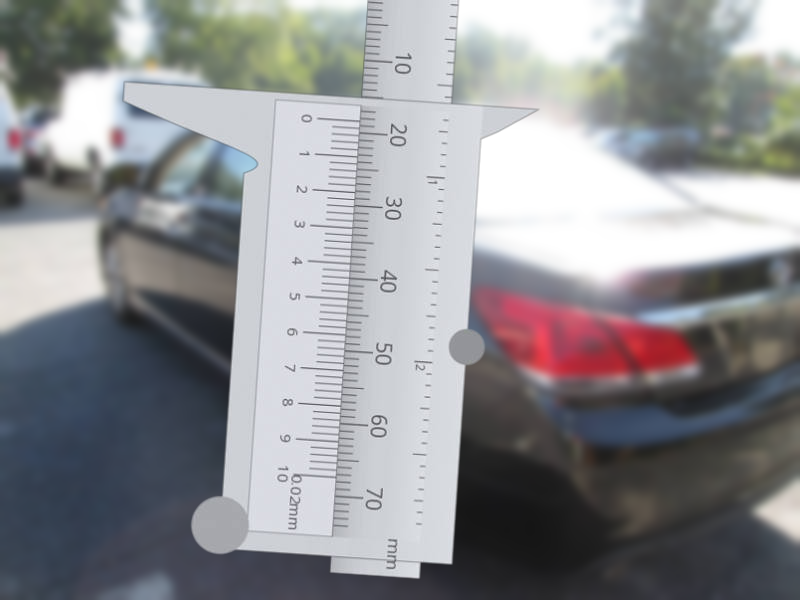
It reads 18.4; mm
